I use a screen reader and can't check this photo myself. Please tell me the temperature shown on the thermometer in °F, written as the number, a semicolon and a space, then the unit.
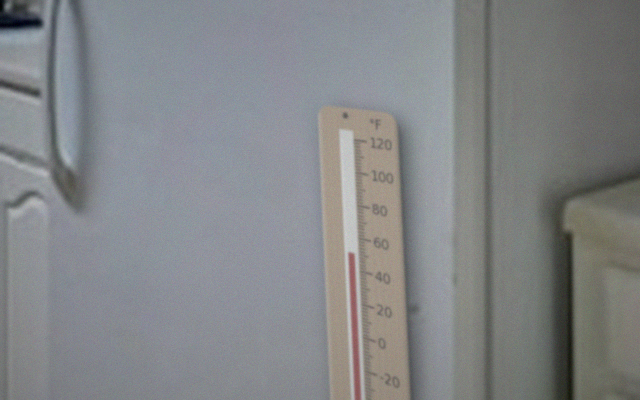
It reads 50; °F
